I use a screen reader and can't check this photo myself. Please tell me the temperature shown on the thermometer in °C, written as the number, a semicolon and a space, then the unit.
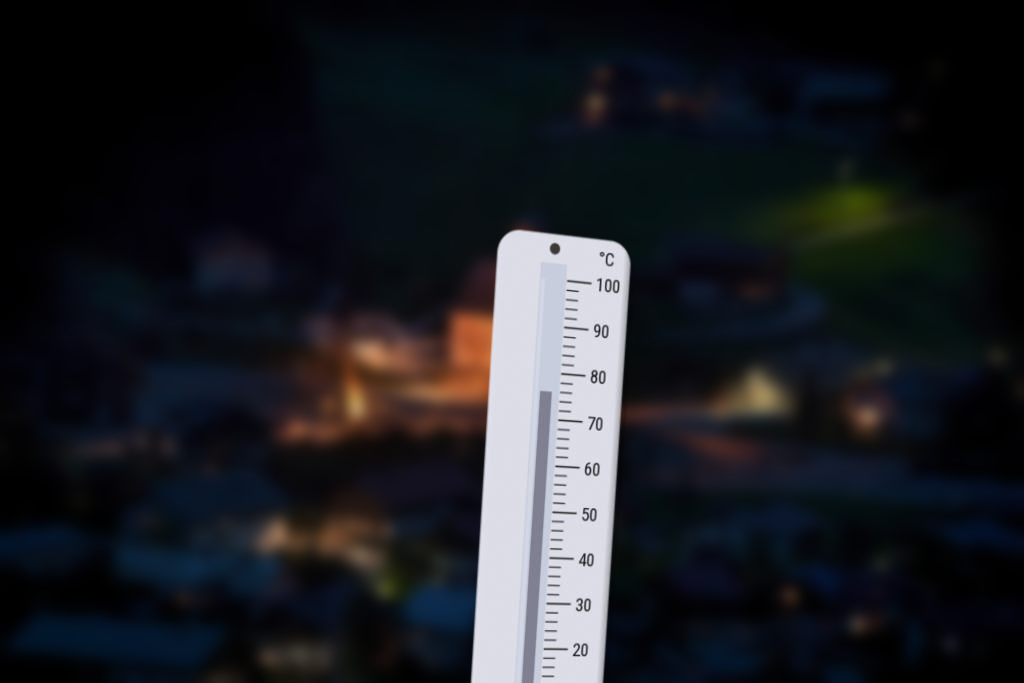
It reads 76; °C
